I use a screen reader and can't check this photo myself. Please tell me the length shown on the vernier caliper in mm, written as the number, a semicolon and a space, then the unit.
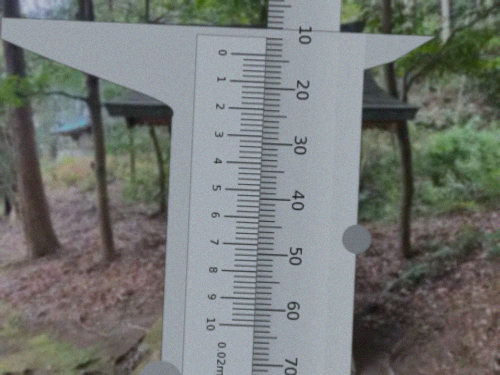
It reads 14.0; mm
